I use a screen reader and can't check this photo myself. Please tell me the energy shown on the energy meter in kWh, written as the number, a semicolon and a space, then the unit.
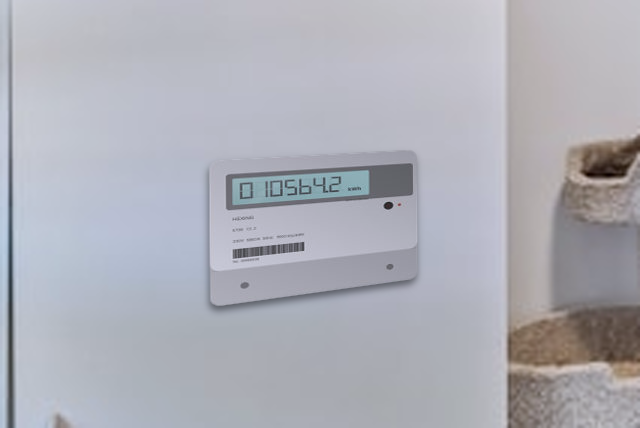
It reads 10564.2; kWh
